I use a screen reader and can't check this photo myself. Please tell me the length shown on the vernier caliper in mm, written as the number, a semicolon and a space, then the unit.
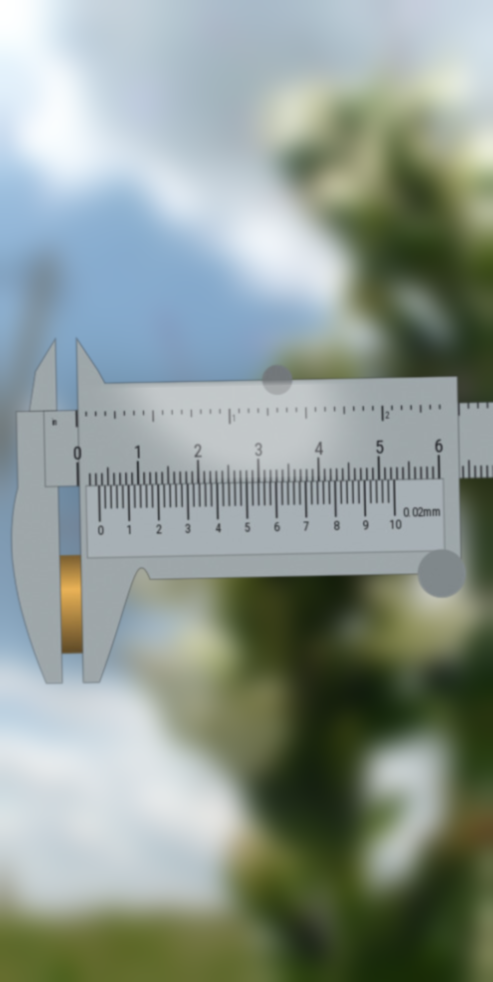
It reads 3.5; mm
